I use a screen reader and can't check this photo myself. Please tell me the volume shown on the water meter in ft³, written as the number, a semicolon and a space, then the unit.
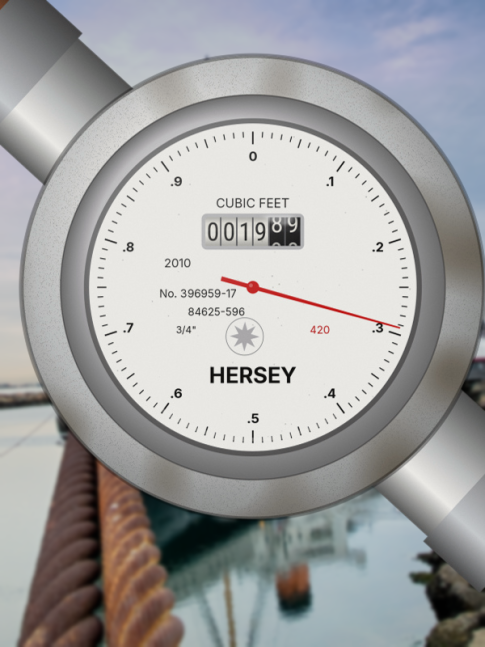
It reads 1989.29; ft³
